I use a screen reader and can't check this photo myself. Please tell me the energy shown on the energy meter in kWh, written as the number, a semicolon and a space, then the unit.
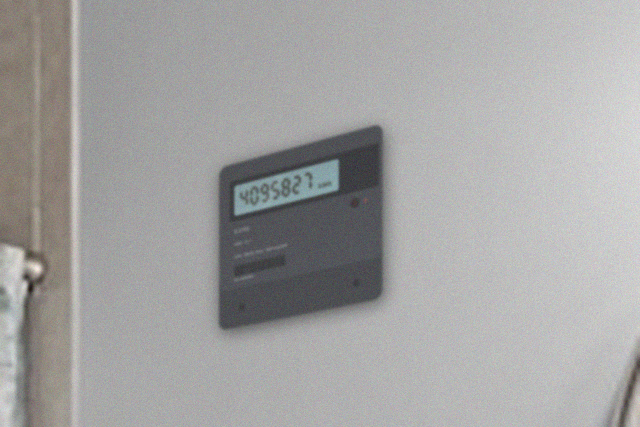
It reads 4095827; kWh
